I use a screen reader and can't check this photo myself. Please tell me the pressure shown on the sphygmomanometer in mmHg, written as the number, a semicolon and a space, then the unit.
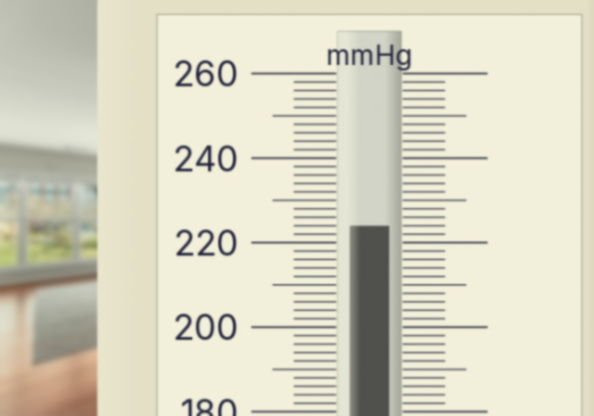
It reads 224; mmHg
